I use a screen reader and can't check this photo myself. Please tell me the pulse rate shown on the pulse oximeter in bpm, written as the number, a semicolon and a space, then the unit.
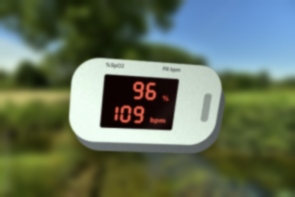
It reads 109; bpm
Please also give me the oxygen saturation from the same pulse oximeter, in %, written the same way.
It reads 96; %
